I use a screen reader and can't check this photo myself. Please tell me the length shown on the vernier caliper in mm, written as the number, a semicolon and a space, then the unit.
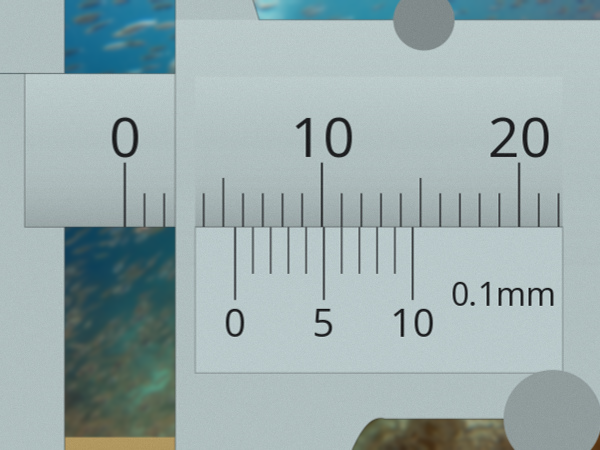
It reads 5.6; mm
